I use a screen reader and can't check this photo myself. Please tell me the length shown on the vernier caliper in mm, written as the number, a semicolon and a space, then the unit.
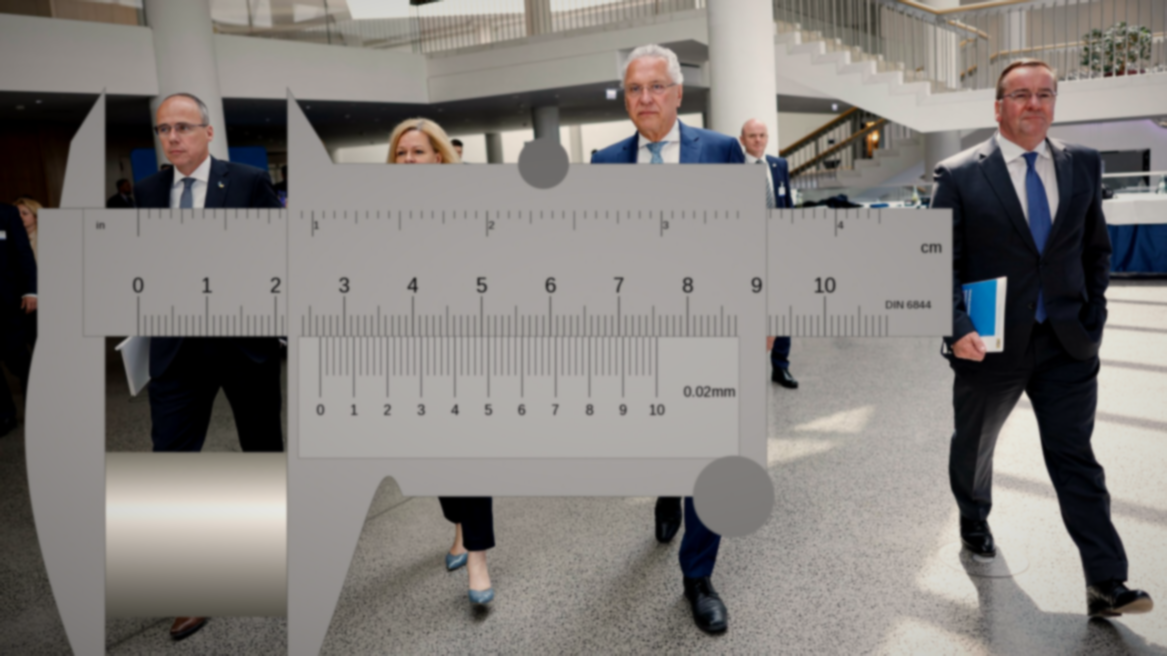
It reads 26.5; mm
